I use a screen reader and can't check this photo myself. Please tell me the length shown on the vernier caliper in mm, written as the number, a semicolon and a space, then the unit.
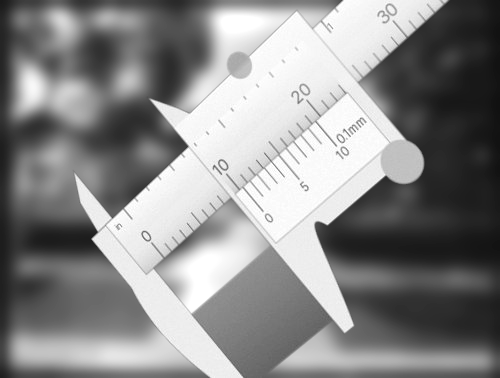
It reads 10.4; mm
